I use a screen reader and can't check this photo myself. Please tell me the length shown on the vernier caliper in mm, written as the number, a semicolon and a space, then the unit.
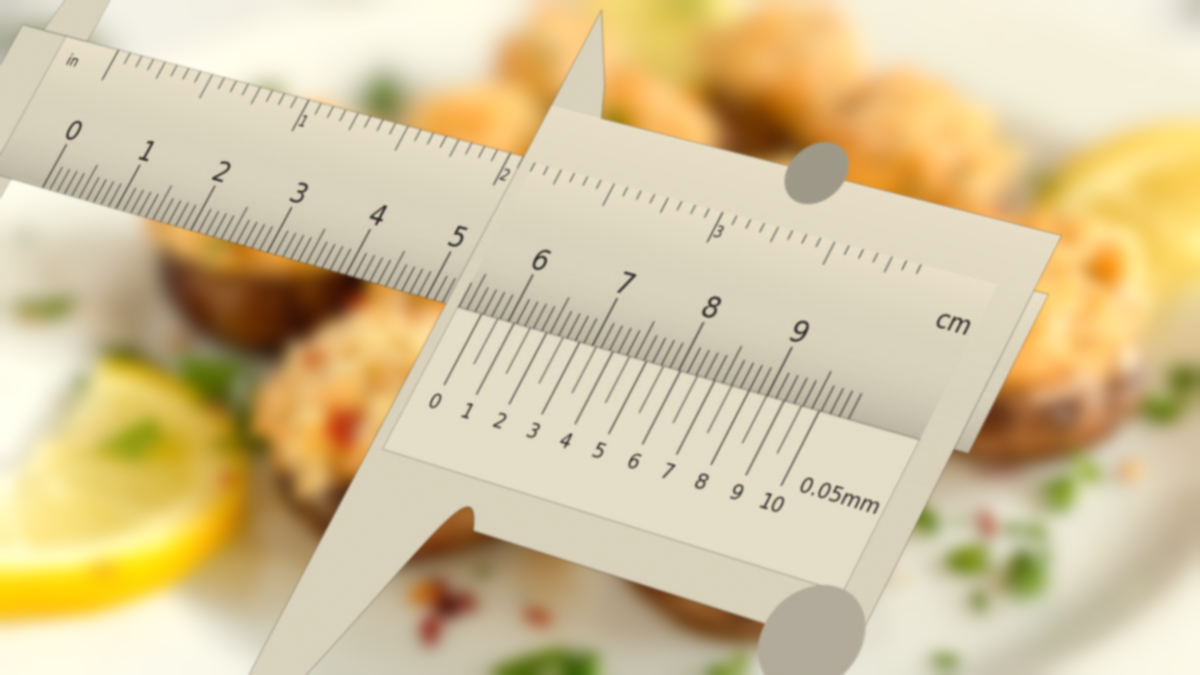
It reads 56.8; mm
